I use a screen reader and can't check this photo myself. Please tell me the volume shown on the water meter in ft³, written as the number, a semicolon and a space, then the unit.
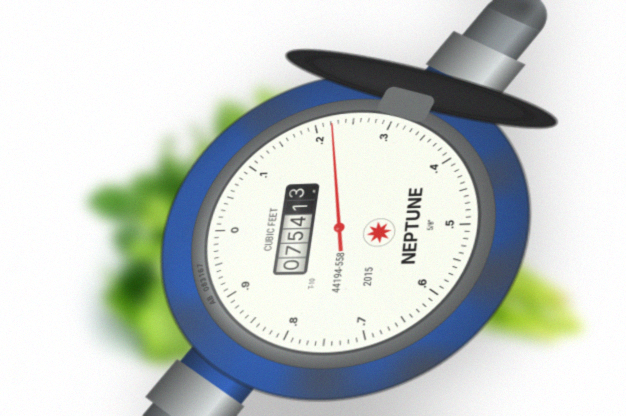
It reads 75413.22; ft³
